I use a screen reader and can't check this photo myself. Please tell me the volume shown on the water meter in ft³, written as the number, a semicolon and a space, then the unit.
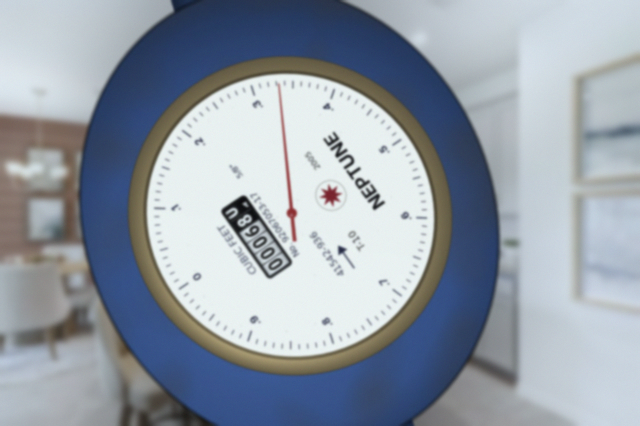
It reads 680.33; ft³
